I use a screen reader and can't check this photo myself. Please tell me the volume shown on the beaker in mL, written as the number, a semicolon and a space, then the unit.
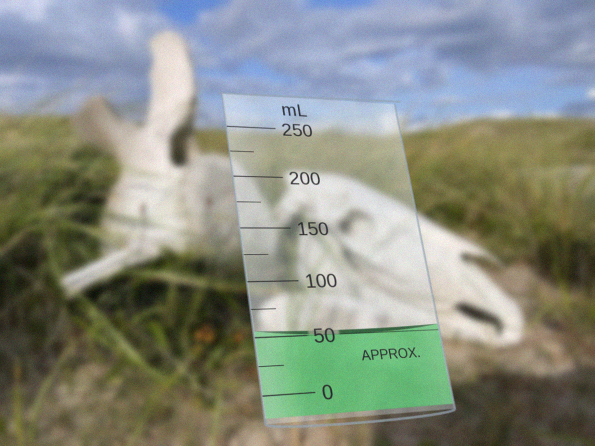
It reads 50; mL
